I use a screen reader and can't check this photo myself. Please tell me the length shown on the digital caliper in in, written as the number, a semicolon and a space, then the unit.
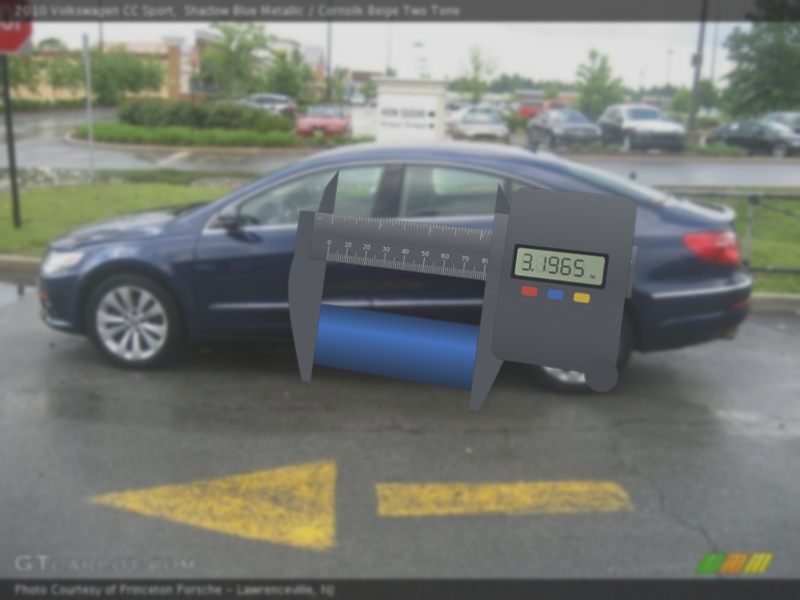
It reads 3.1965; in
